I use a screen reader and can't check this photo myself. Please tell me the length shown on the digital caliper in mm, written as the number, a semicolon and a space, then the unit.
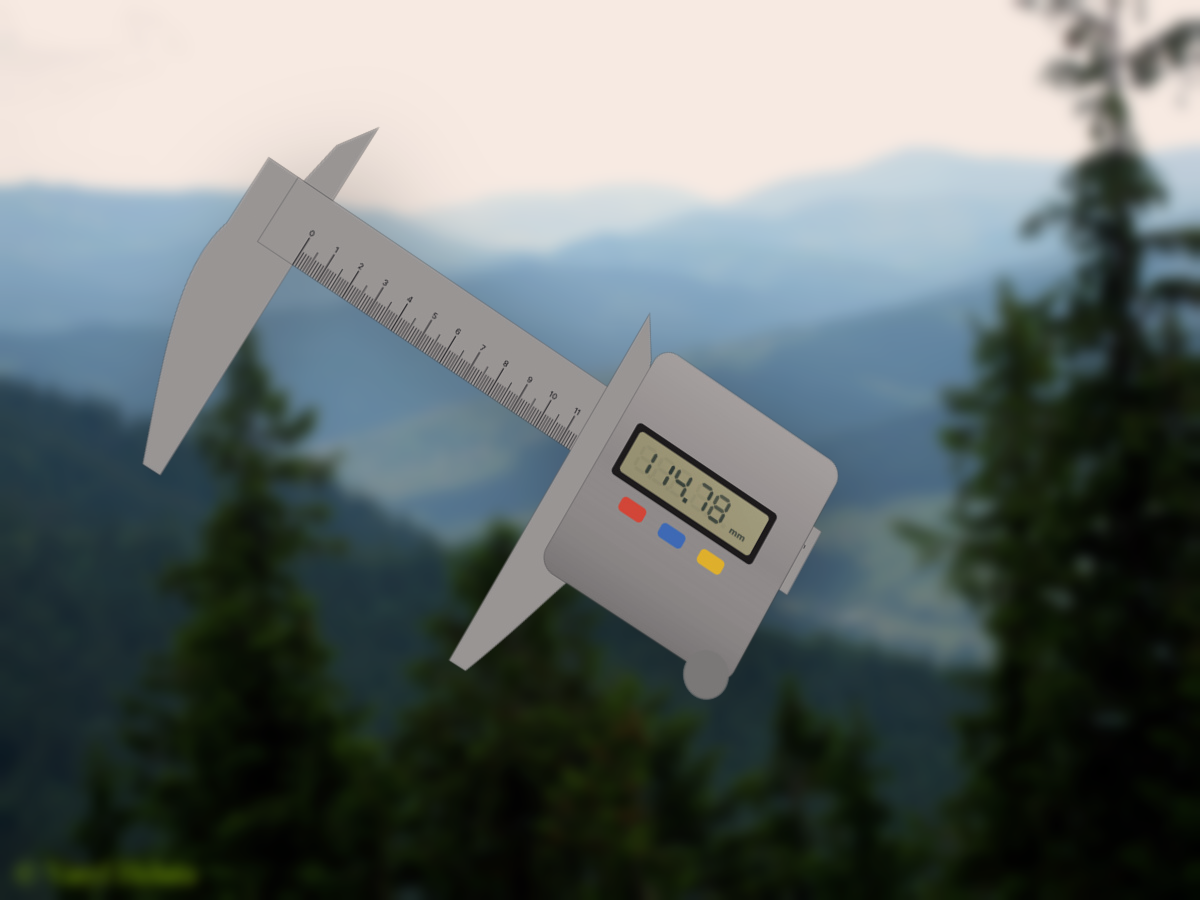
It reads 114.78; mm
